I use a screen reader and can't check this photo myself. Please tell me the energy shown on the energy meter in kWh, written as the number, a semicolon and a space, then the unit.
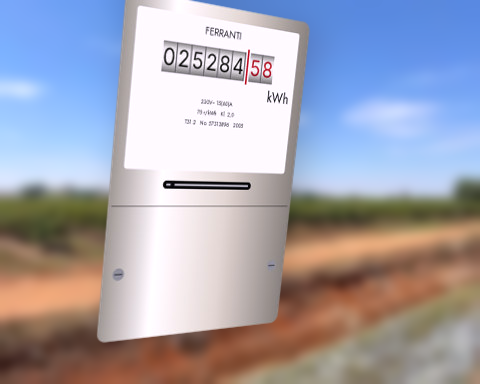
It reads 25284.58; kWh
